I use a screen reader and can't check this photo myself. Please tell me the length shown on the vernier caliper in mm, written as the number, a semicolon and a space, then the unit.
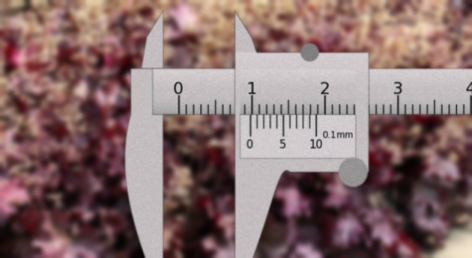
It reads 9.8; mm
